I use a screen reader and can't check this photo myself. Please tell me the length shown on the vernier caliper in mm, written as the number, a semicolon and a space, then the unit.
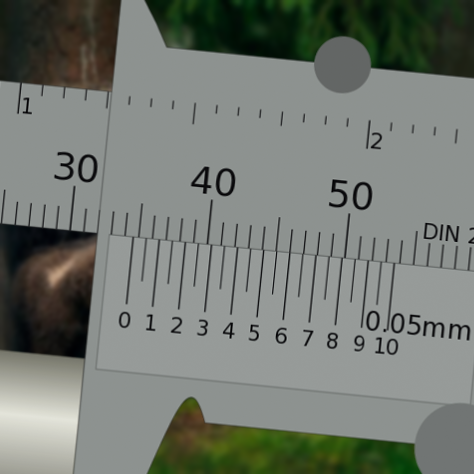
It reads 34.6; mm
